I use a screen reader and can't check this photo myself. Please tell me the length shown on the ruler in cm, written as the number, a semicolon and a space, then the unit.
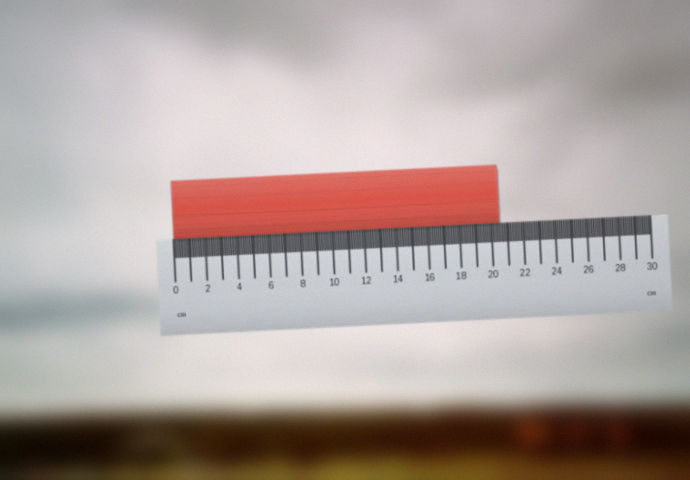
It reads 20.5; cm
